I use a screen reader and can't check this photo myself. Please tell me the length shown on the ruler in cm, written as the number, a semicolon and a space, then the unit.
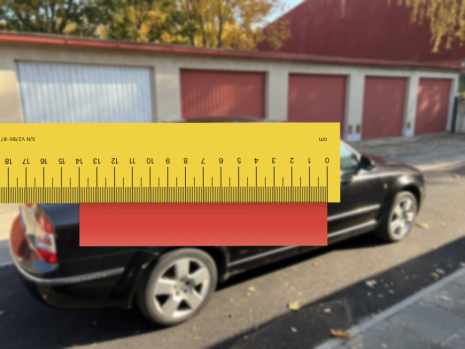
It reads 14; cm
